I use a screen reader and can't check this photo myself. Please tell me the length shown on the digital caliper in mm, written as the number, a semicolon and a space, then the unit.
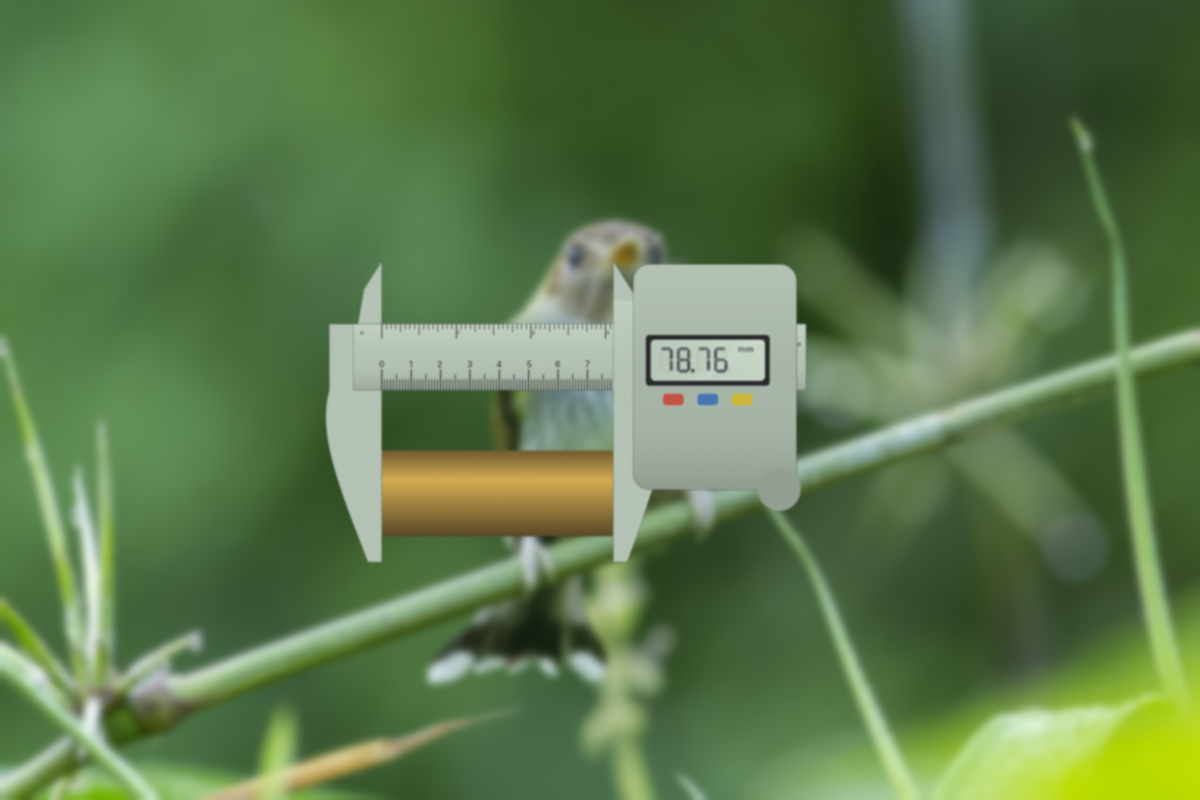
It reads 78.76; mm
